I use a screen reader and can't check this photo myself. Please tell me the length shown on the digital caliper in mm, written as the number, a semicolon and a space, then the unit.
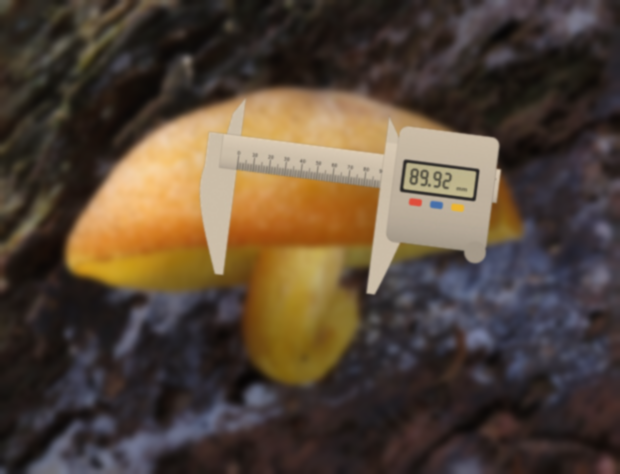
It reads 89.92; mm
